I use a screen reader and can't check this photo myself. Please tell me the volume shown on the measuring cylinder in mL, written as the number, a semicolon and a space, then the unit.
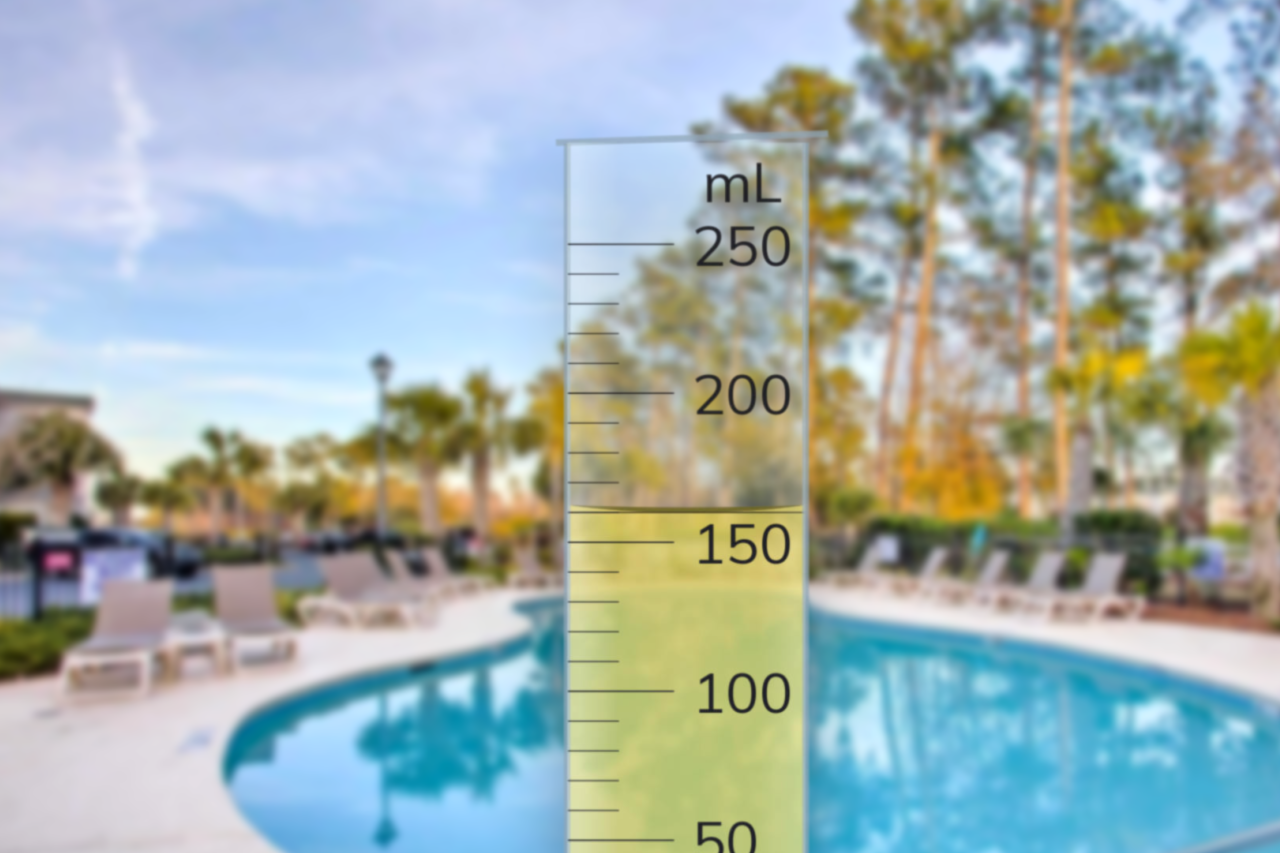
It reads 160; mL
